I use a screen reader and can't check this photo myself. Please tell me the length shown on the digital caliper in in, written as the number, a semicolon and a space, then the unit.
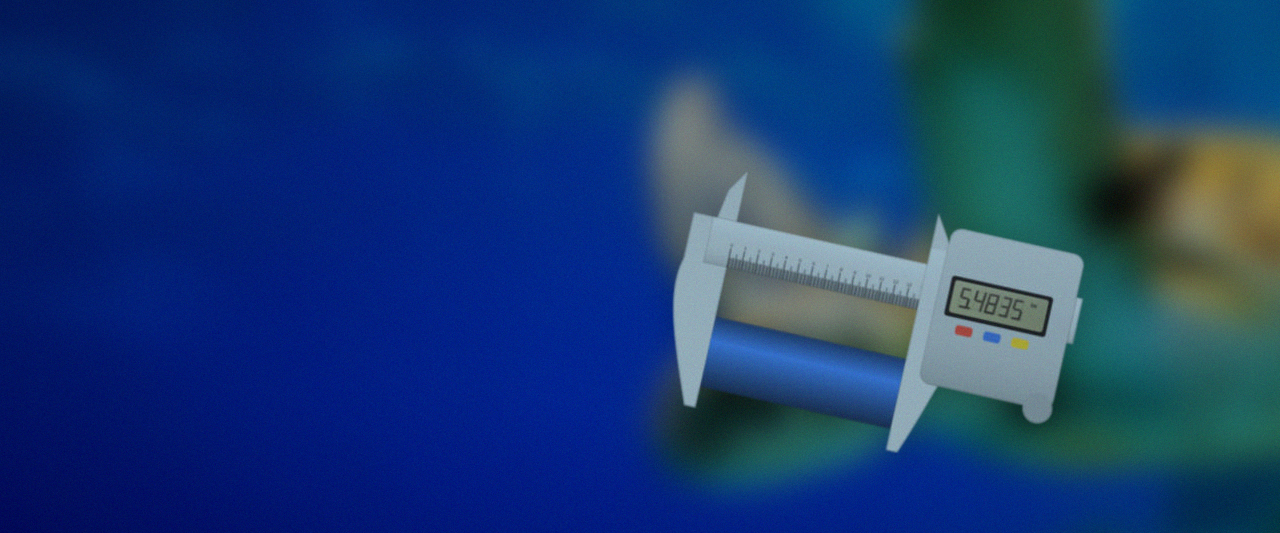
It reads 5.4835; in
